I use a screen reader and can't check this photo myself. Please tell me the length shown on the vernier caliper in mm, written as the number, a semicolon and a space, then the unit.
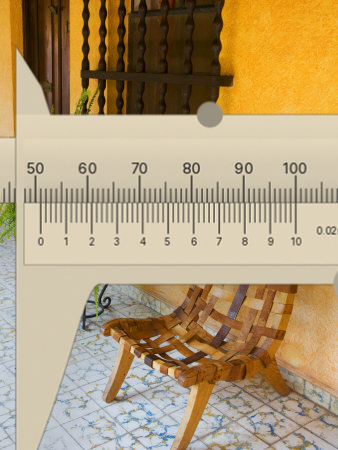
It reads 51.0; mm
